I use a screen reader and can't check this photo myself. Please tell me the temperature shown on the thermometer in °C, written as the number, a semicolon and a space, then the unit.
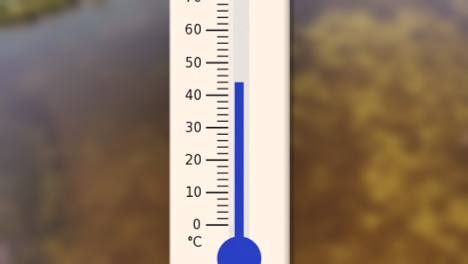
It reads 44; °C
